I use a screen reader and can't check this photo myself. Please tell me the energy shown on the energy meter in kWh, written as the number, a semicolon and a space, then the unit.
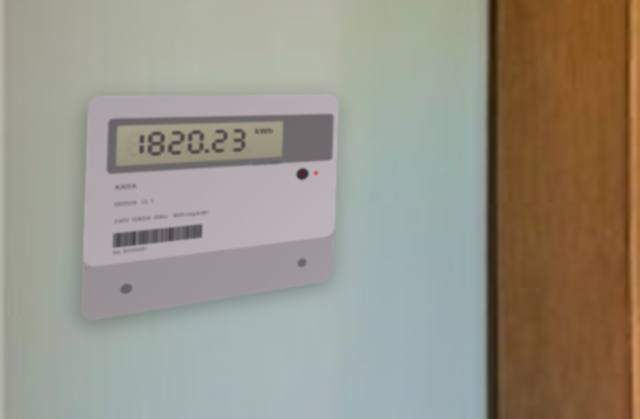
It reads 1820.23; kWh
